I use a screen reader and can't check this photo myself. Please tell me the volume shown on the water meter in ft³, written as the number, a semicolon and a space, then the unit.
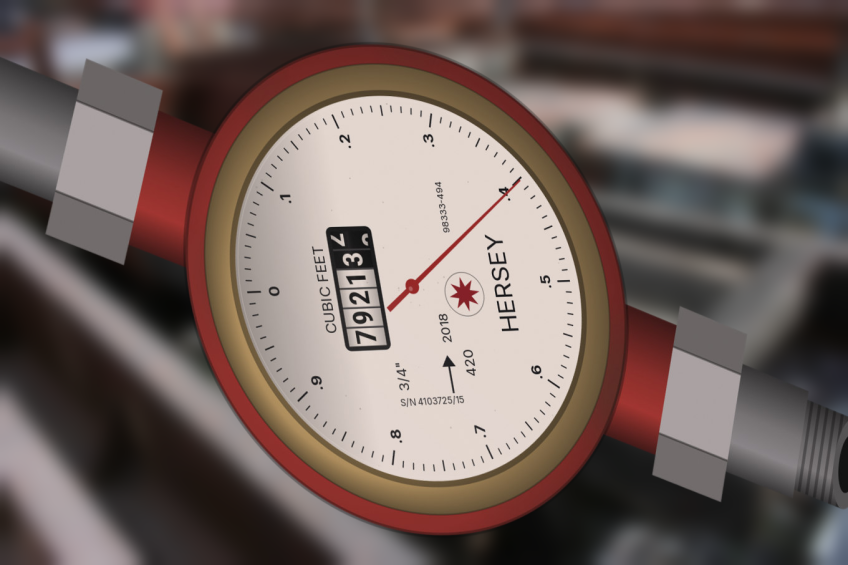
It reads 792132.40; ft³
